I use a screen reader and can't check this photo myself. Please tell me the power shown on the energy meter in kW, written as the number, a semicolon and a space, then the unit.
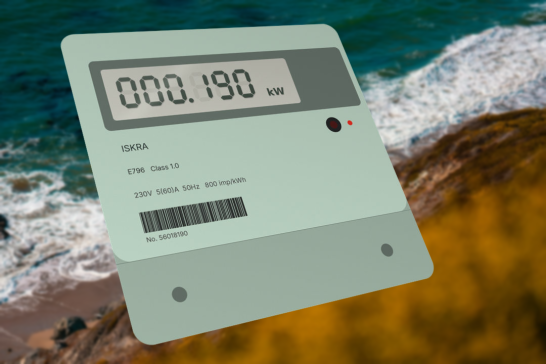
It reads 0.190; kW
